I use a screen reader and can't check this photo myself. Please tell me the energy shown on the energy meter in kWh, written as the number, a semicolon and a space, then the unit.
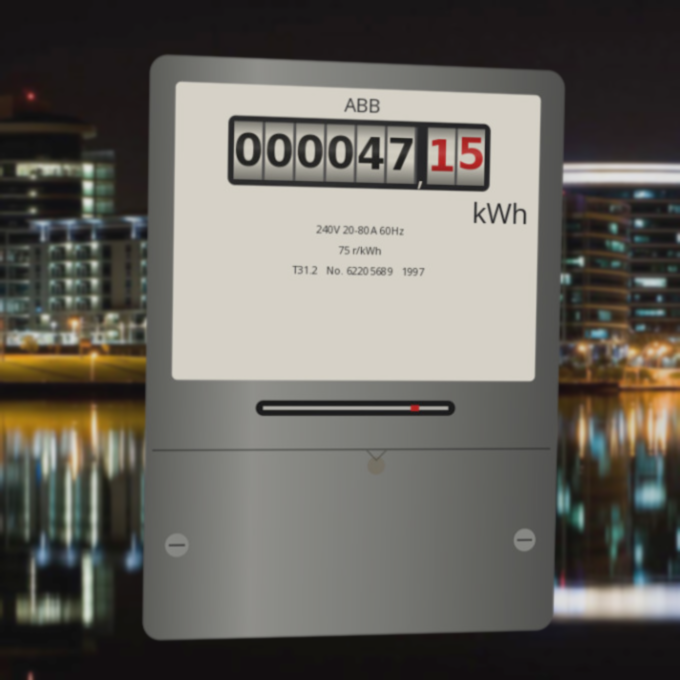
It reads 47.15; kWh
